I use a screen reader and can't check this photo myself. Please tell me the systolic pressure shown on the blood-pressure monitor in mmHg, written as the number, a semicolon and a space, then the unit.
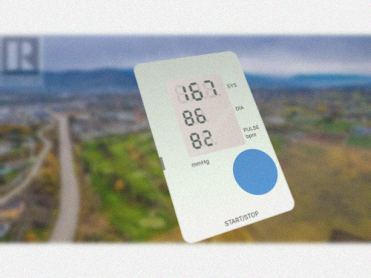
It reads 167; mmHg
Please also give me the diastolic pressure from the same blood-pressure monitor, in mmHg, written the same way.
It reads 86; mmHg
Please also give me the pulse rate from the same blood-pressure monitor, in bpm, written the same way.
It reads 82; bpm
